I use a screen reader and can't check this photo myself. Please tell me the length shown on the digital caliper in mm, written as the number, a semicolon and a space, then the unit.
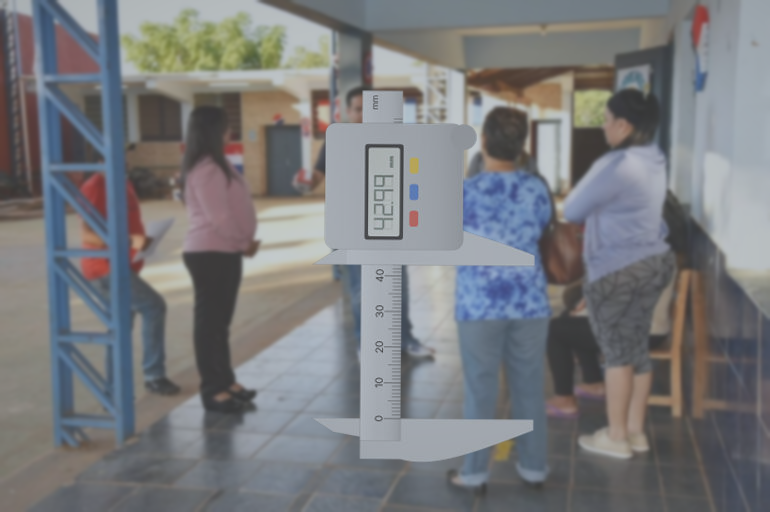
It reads 42.99; mm
